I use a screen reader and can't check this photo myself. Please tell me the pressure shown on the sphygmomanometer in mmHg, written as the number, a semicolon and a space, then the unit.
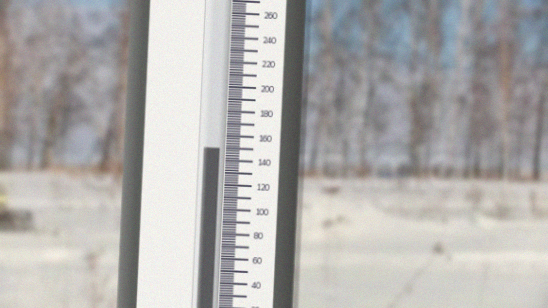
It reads 150; mmHg
